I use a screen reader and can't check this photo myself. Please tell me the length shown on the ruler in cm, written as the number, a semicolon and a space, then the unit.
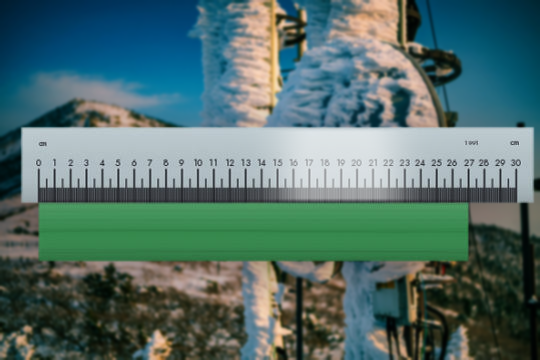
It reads 27; cm
